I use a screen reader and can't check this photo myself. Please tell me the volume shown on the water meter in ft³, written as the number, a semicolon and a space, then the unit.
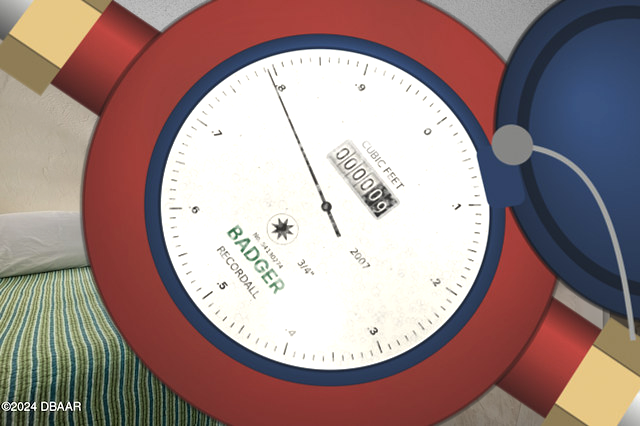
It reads 8.79; ft³
